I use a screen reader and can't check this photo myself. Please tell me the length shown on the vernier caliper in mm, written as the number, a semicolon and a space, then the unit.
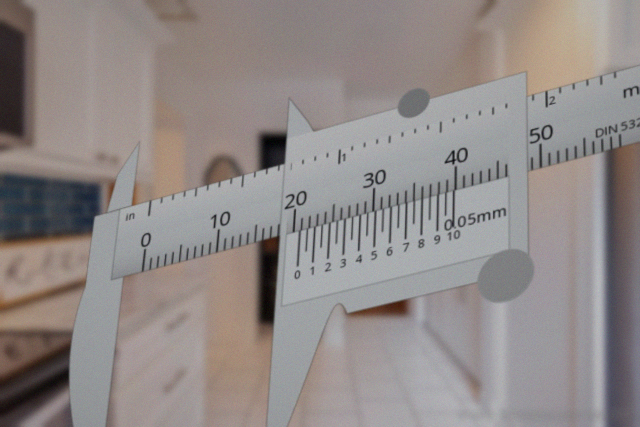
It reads 20.8; mm
